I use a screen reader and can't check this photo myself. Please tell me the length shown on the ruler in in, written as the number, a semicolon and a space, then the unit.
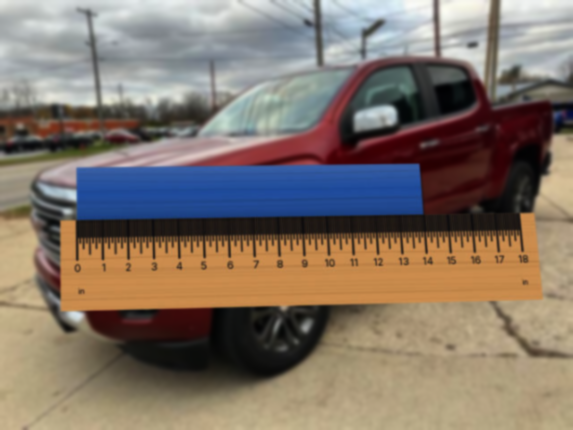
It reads 14; in
